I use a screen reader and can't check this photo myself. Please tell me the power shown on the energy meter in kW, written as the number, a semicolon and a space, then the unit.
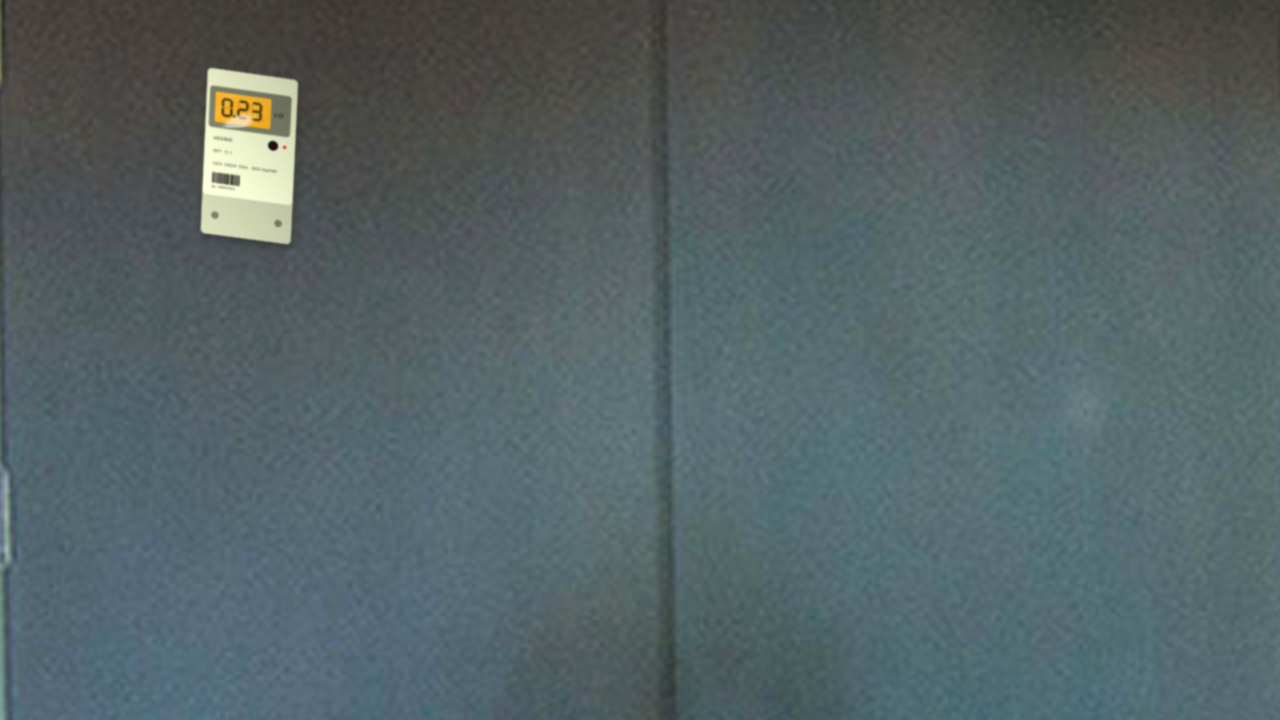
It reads 0.23; kW
